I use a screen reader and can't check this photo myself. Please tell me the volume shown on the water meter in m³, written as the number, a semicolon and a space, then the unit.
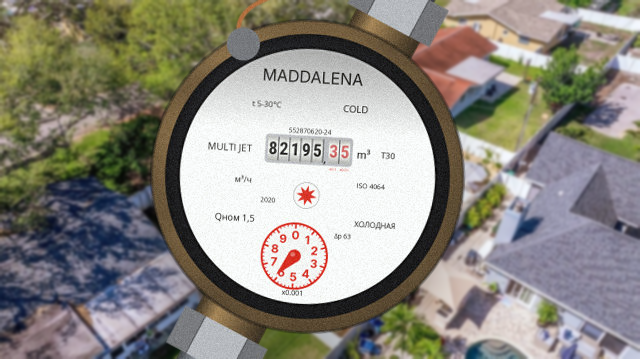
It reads 82195.356; m³
